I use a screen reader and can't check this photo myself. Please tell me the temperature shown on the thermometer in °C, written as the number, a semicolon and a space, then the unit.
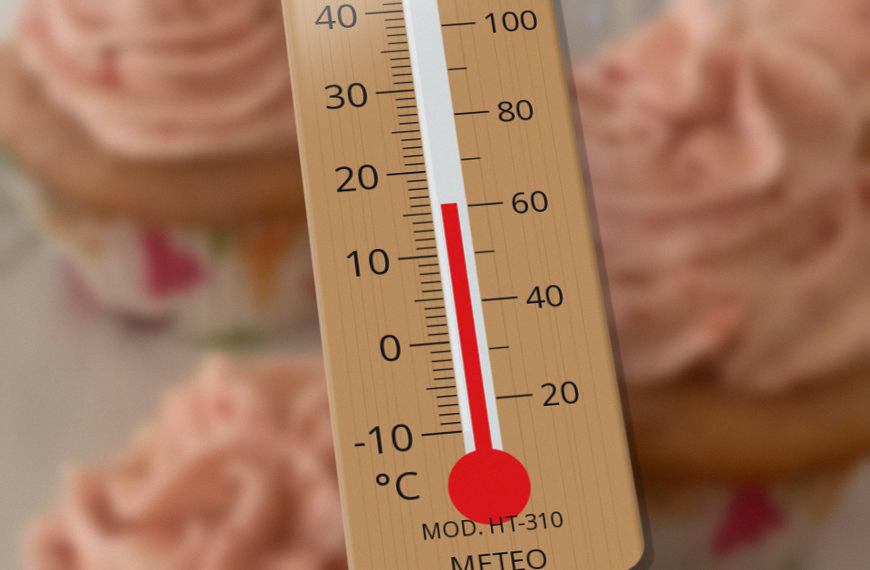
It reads 16; °C
